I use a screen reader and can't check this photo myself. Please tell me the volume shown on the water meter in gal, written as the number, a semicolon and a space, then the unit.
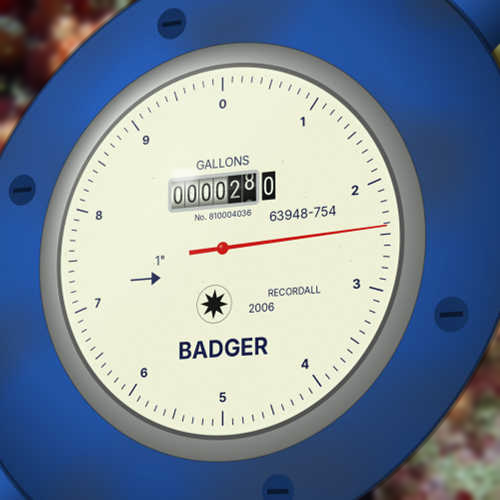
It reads 282.4; gal
